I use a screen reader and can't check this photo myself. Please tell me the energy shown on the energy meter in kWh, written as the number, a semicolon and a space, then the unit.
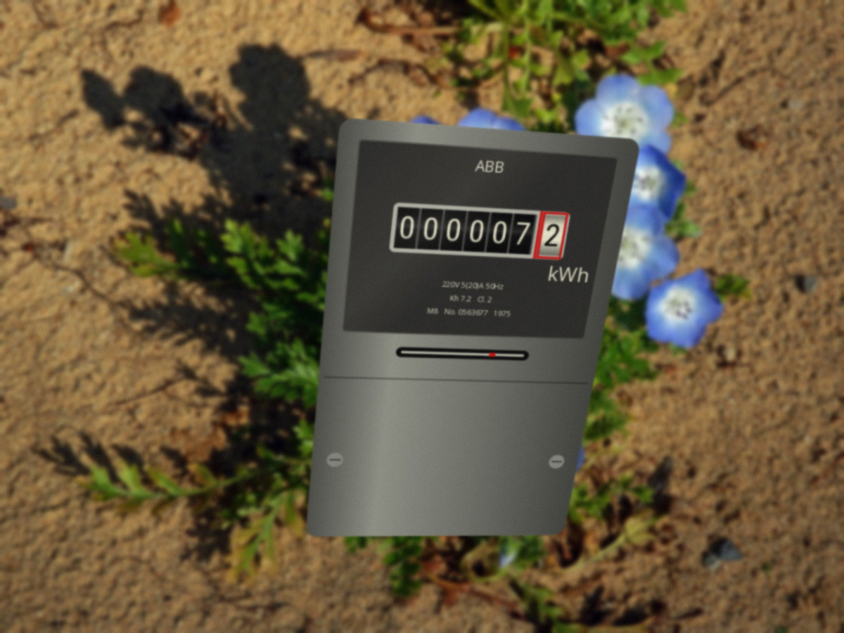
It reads 7.2; kWh
